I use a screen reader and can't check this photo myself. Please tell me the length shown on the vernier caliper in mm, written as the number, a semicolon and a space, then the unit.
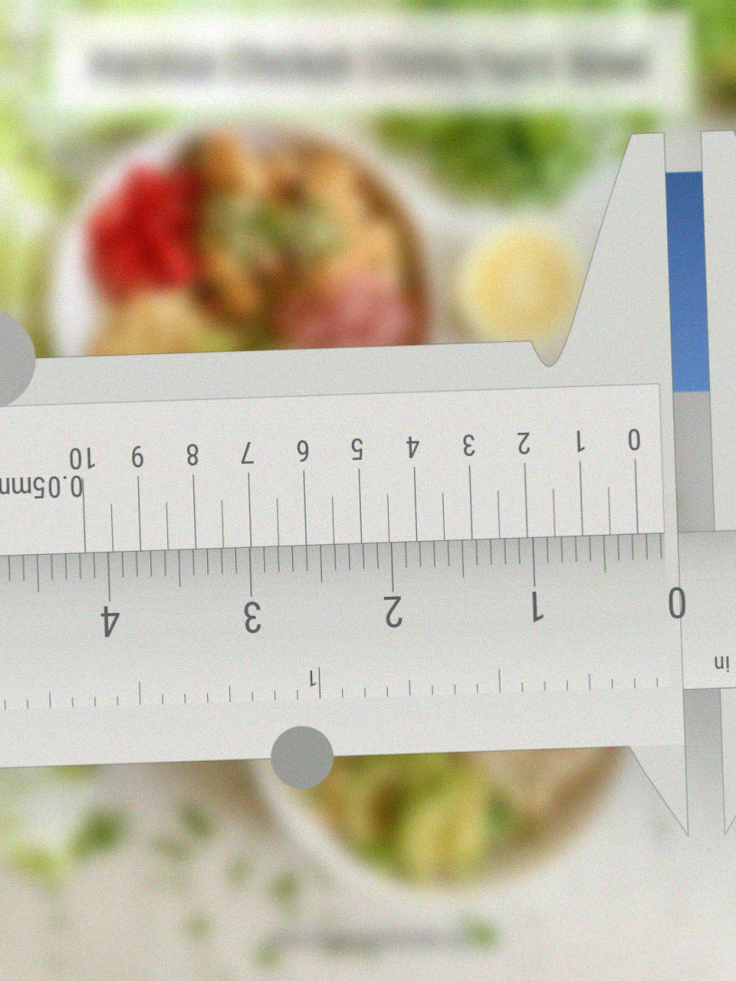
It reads 2.6; mm
